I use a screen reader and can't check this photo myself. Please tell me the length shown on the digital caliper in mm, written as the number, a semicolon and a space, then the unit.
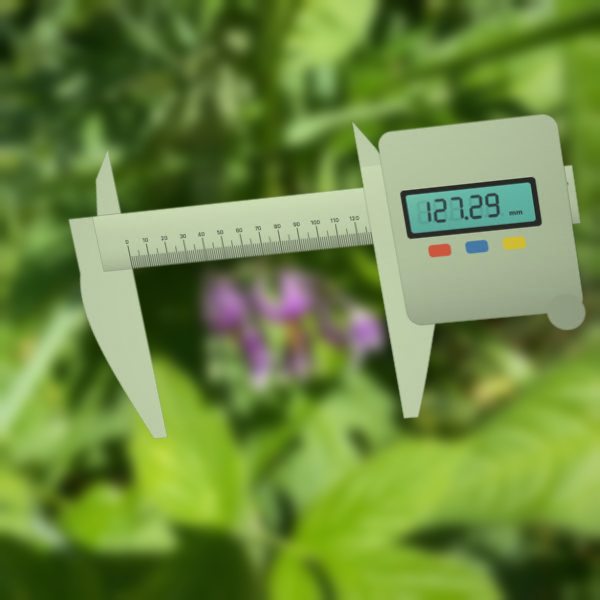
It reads 127.29; mm
